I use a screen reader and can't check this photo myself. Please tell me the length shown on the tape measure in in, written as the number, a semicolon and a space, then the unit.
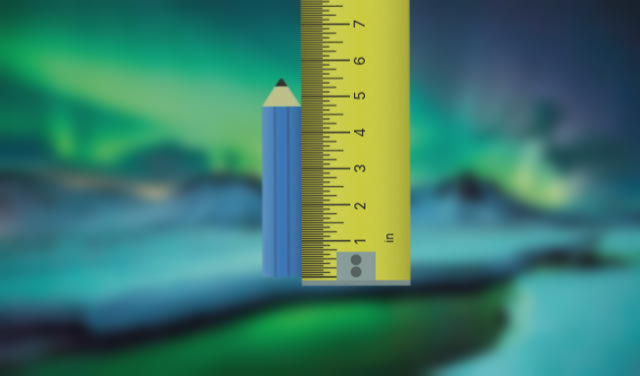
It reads 5.5; in
